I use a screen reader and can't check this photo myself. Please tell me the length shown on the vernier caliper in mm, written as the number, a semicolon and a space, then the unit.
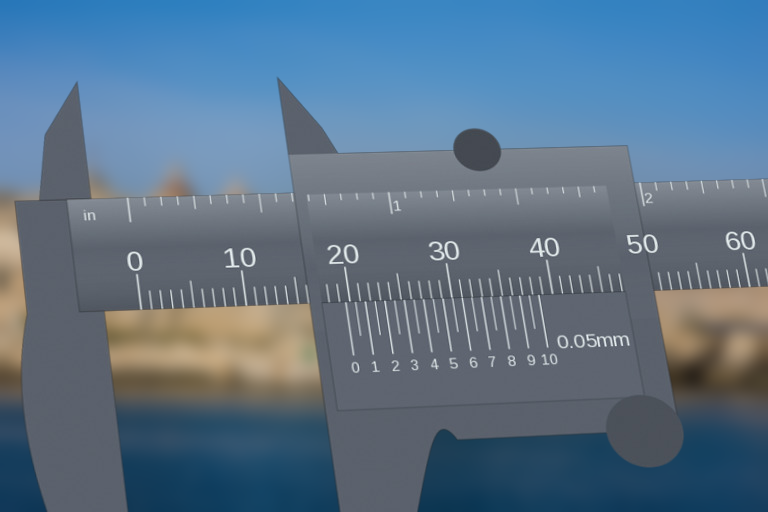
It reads 19.6; mm
